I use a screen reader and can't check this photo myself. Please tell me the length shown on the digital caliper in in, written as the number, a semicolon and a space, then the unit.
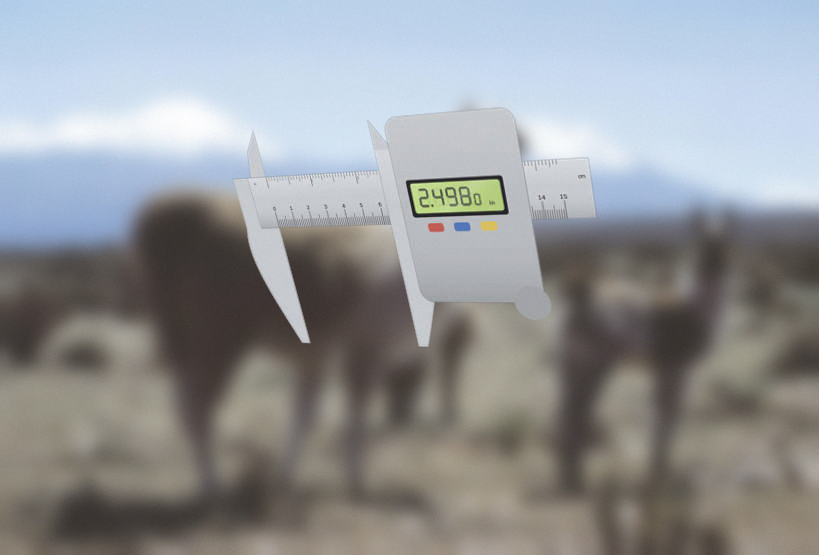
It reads 2.4980; in
